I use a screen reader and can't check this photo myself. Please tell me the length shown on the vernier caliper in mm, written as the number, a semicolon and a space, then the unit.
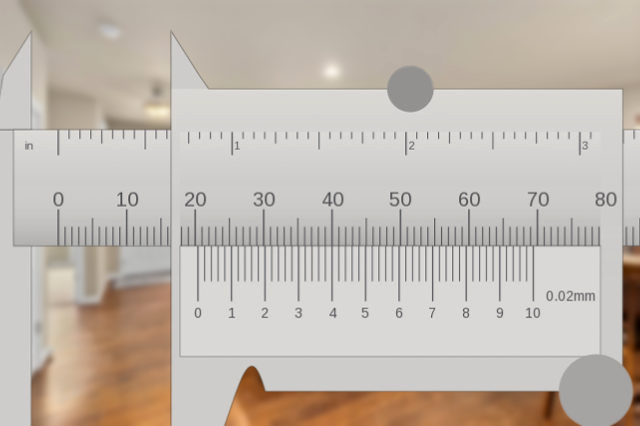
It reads 20.4; mm
